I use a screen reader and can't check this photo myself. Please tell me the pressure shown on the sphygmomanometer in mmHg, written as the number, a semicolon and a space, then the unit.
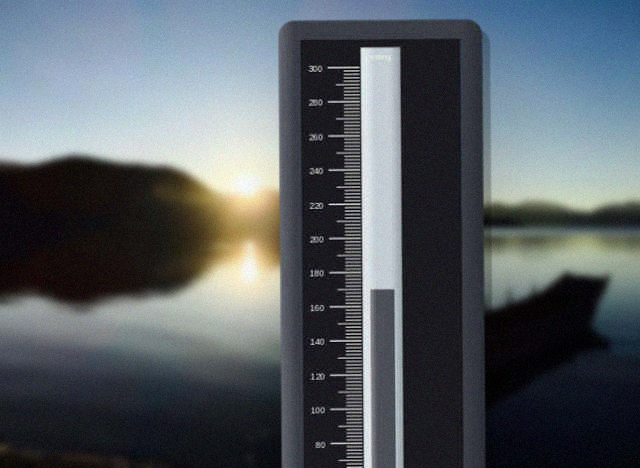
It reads 170; mmHg
